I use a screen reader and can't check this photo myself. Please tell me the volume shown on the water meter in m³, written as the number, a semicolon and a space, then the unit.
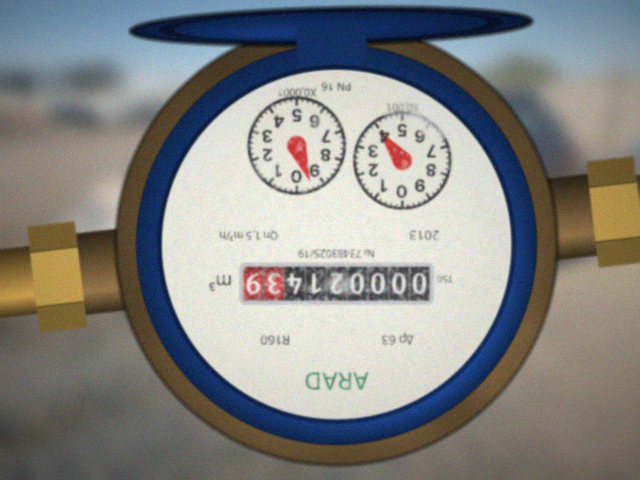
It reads 214.3939; m³
